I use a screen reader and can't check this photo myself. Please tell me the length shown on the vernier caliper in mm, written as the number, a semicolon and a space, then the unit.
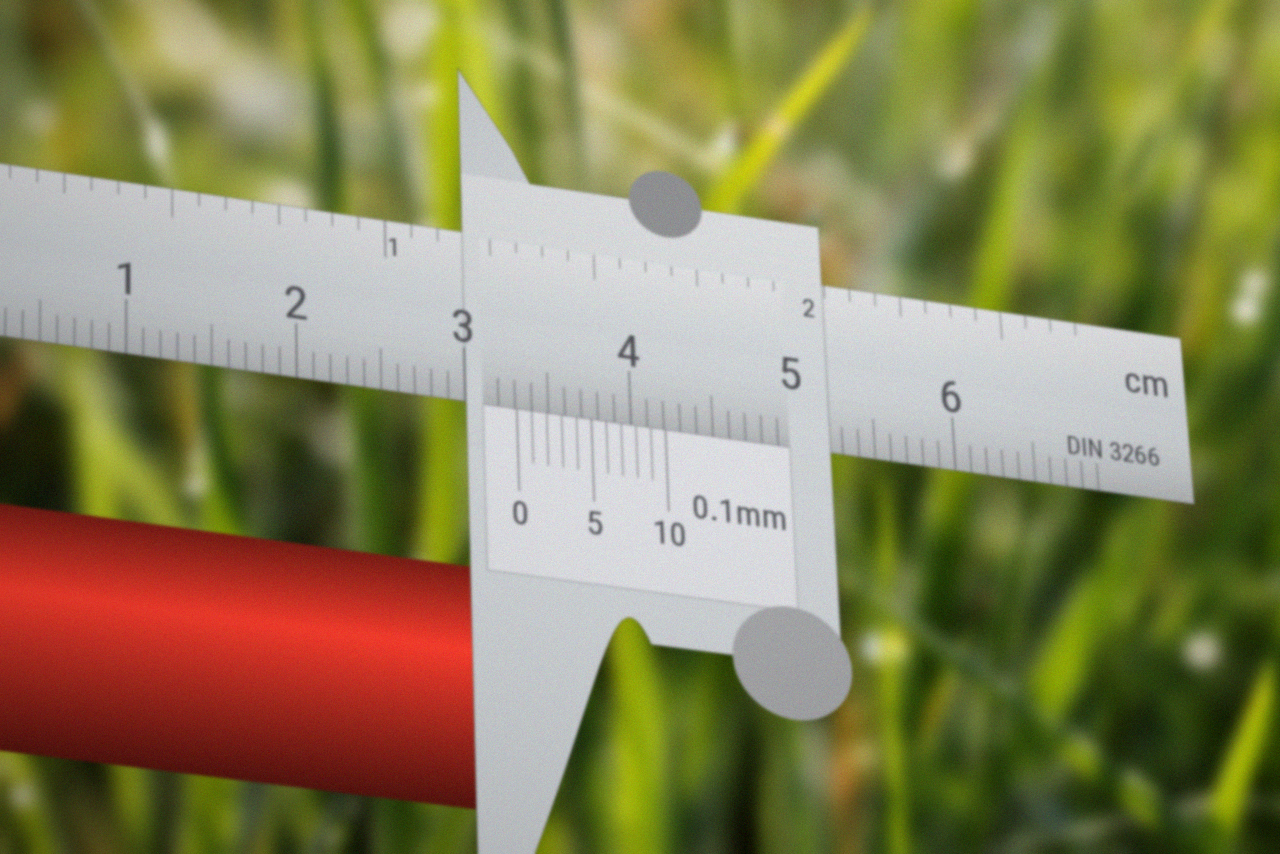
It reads 33.1; mm
